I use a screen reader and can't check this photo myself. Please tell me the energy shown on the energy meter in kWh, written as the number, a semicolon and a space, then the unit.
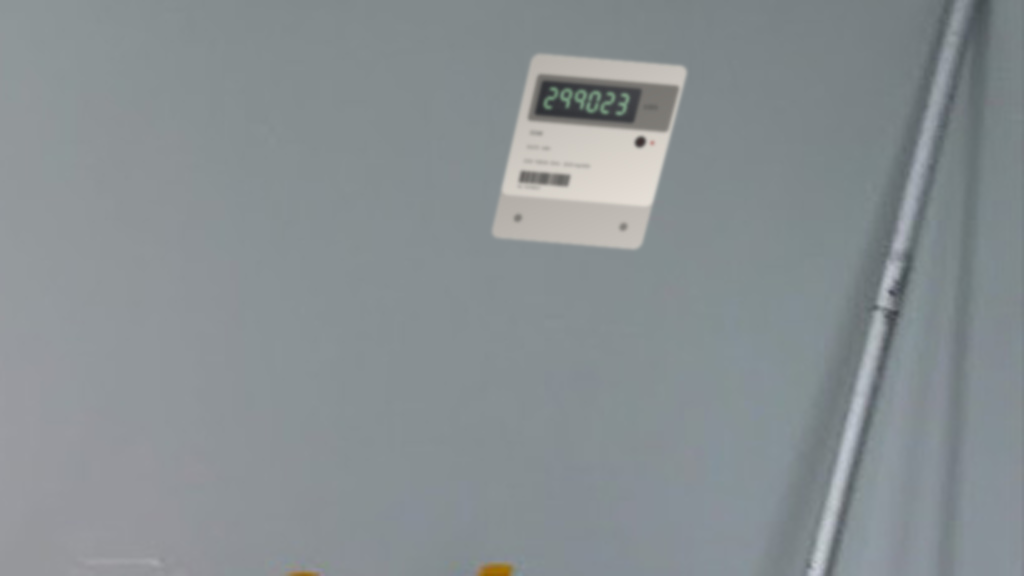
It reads 299023; kWh
